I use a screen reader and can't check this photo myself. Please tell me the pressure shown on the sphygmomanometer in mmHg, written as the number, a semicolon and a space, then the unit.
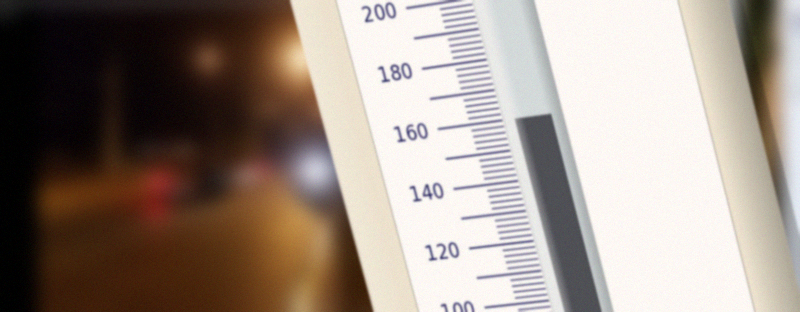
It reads 160; mmHg
